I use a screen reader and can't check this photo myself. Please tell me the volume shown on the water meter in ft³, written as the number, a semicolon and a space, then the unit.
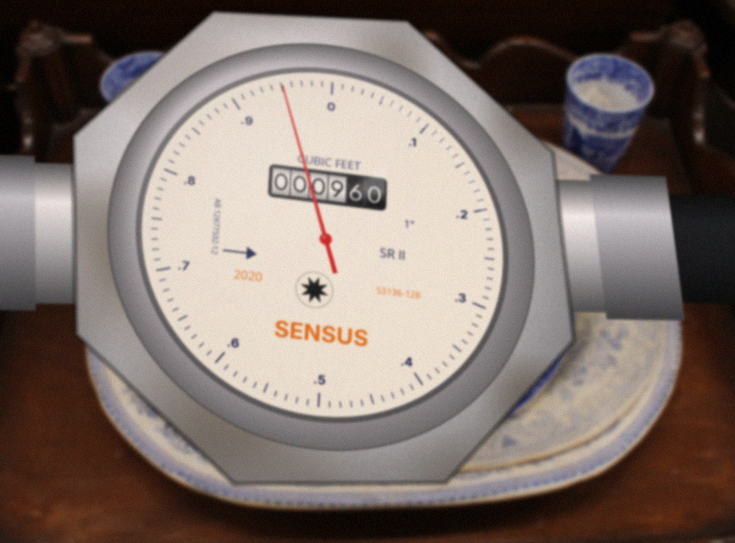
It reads 959.95; ft³
